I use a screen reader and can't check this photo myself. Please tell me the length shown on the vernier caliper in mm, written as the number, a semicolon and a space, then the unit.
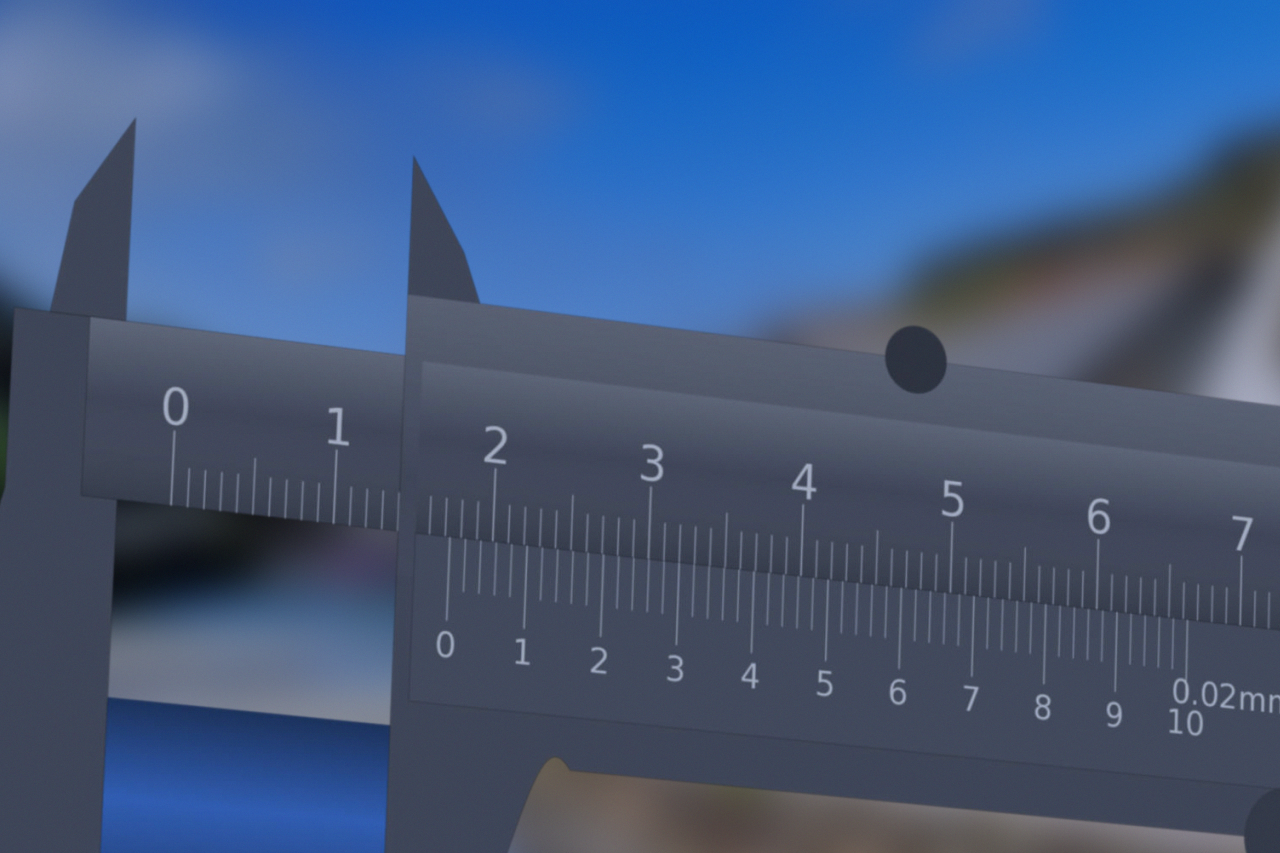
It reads 17.3; mm
